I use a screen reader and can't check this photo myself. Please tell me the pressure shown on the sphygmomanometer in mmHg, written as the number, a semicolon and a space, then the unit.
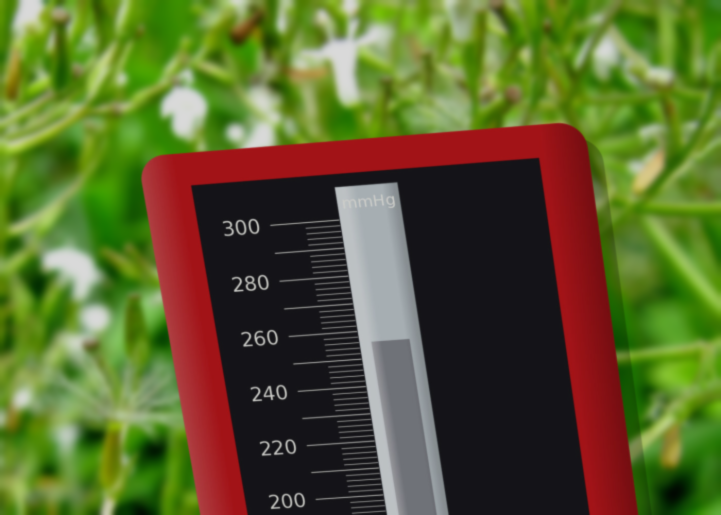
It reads 256; mmHg
